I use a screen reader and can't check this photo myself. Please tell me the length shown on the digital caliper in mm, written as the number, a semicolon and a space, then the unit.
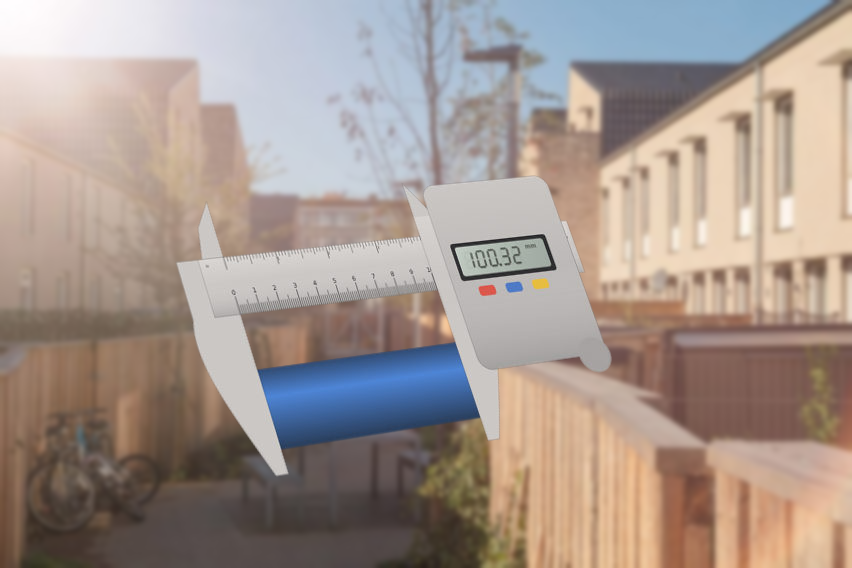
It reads 100.32; mm
